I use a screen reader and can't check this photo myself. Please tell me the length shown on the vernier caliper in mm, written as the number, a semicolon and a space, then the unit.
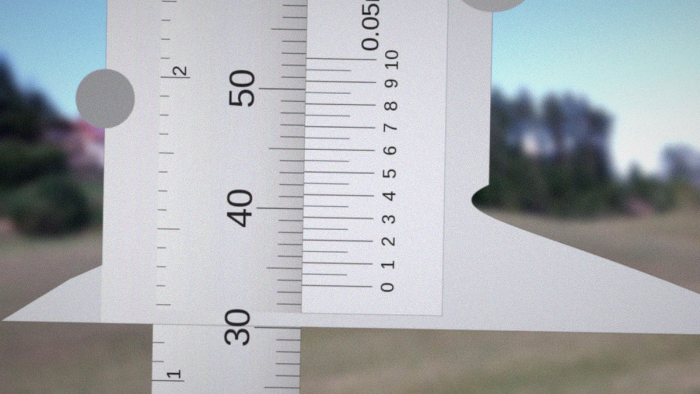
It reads 33.6; mm
